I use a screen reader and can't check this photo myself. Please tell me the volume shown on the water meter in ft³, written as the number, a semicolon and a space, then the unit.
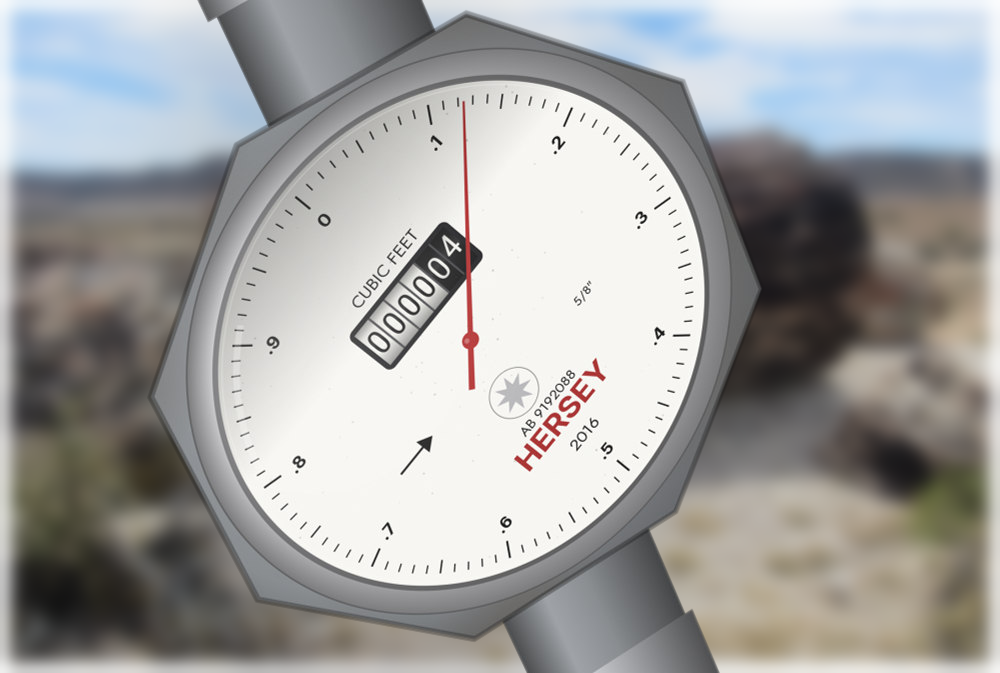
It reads 4.12; ft³
